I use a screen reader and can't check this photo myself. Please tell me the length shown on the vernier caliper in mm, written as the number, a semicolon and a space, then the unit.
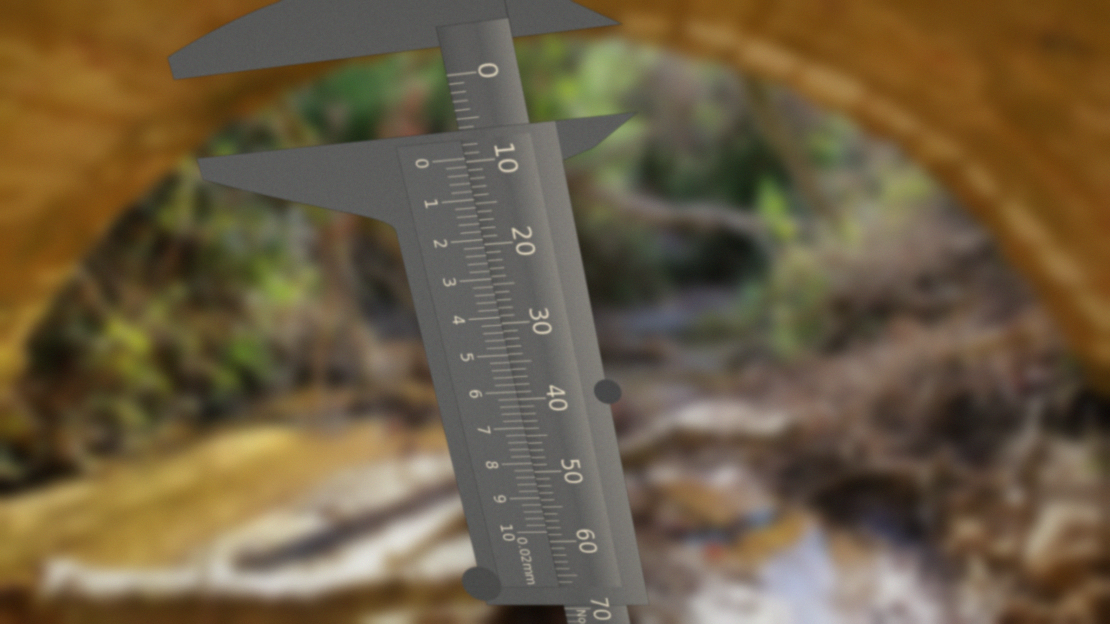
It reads 9.6; mm
